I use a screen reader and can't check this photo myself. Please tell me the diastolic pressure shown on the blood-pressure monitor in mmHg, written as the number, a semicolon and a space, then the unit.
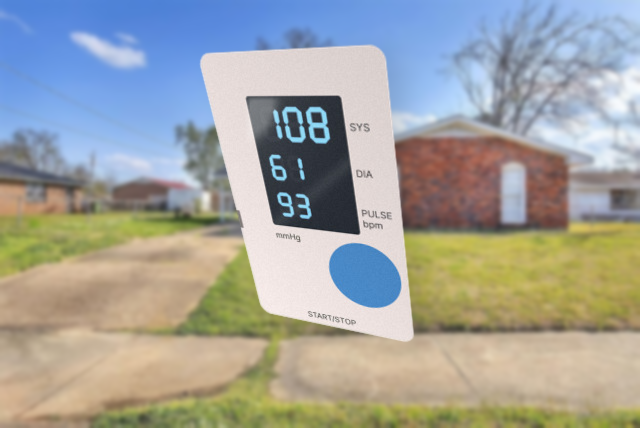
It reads 61; mmHg
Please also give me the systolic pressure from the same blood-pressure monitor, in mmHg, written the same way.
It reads 108; mmHg
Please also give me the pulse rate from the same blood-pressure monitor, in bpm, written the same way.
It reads 93; bpm
